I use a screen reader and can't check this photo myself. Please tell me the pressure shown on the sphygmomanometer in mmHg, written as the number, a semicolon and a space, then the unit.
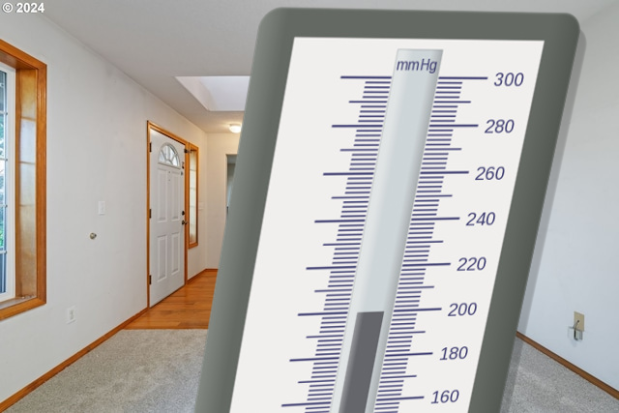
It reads 200; mmHg
